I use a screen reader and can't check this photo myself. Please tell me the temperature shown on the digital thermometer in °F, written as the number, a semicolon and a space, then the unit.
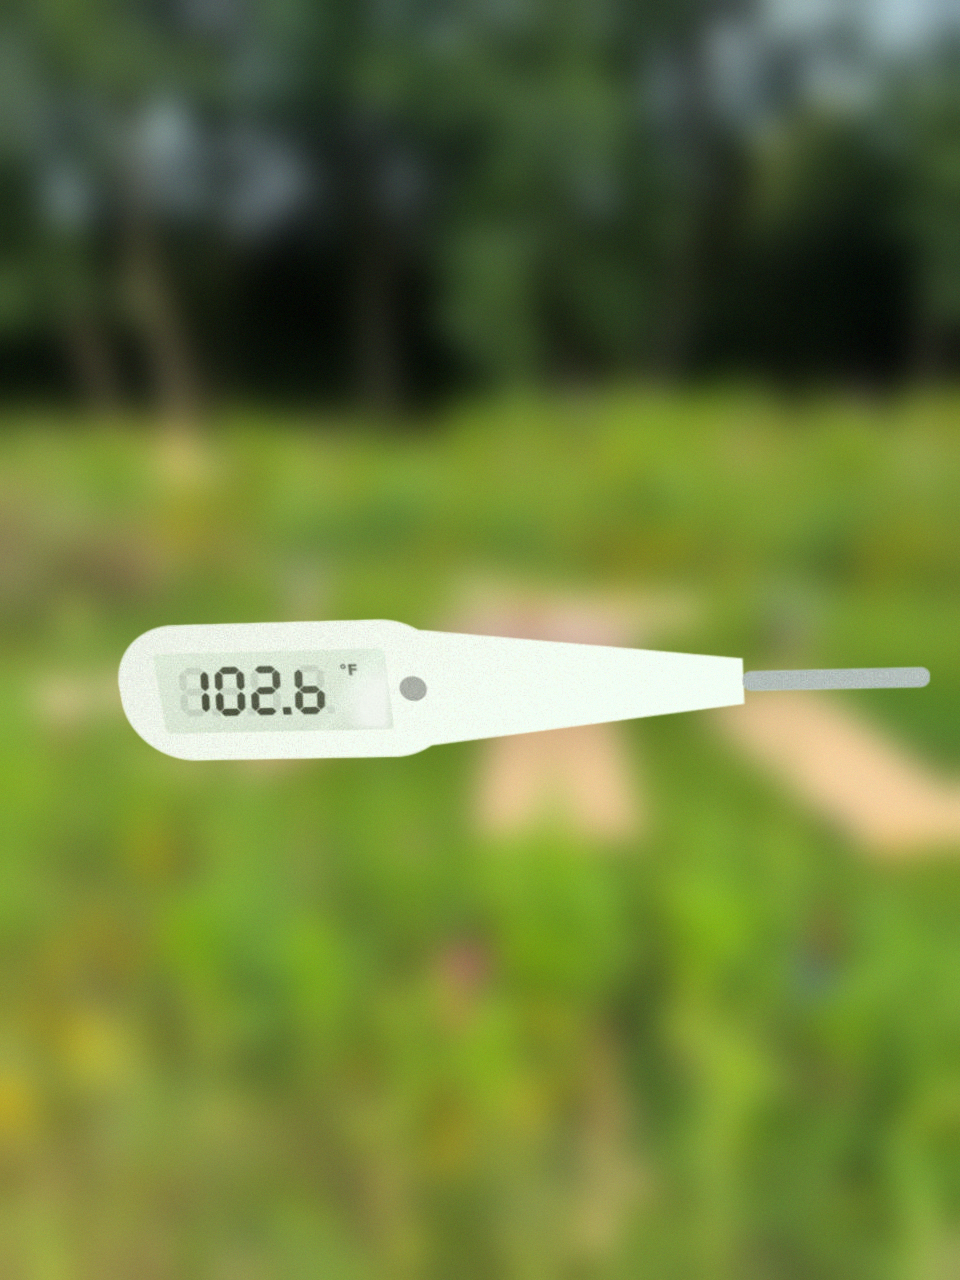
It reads 102.6; °F
